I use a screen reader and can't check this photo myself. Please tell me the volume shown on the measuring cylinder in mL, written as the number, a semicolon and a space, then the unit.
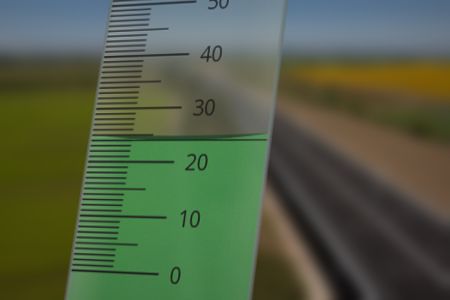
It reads 24; mL
